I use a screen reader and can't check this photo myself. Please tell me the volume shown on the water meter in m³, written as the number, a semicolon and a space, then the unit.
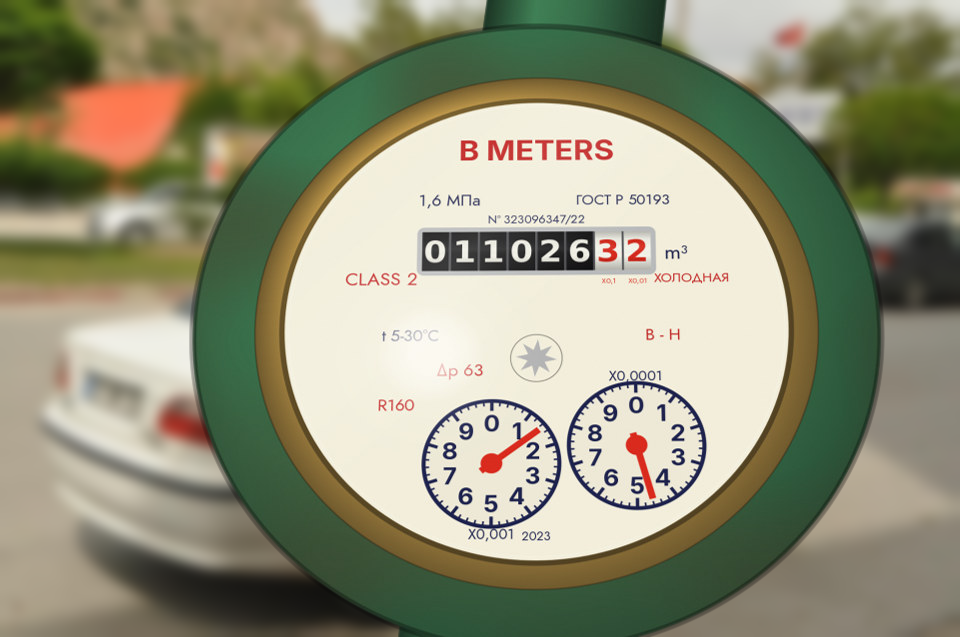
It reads 11026.3214; m³
